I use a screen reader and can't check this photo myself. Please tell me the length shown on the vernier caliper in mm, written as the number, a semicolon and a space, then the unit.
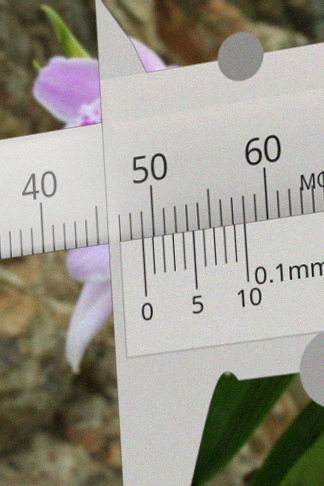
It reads 49.0; mm
